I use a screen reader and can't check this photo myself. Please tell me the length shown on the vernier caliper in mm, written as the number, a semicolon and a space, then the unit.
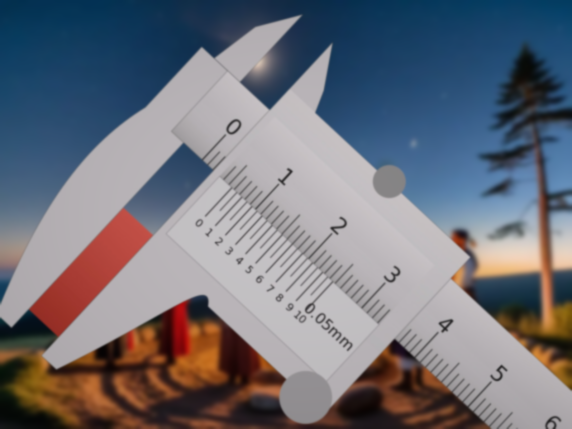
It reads 5.6; mm
